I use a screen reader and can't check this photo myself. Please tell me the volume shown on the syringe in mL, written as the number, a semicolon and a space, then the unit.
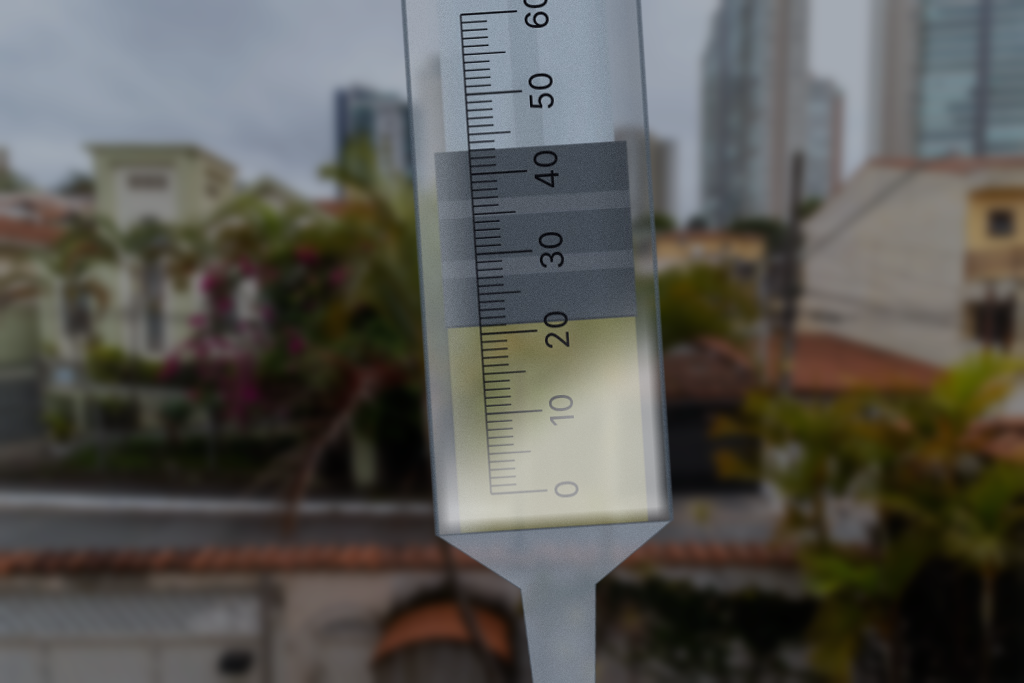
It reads 21; mL
